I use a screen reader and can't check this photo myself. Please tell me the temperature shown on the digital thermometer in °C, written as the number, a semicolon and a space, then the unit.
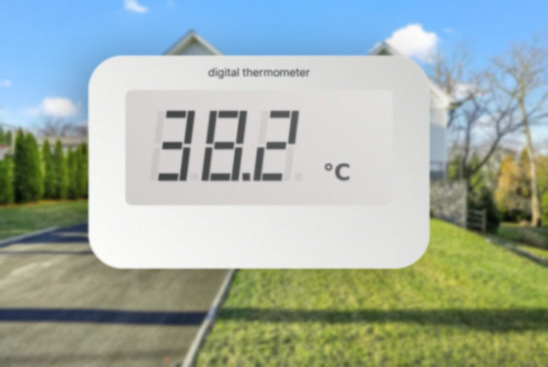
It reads 38.2; °C
